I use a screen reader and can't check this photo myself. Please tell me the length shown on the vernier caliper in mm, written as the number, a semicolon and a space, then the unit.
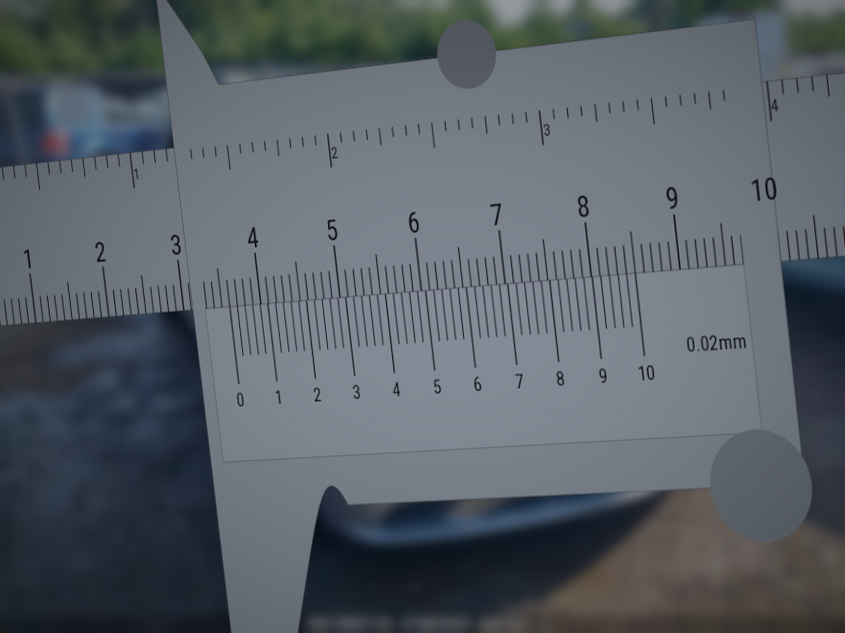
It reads 36.0; mm
